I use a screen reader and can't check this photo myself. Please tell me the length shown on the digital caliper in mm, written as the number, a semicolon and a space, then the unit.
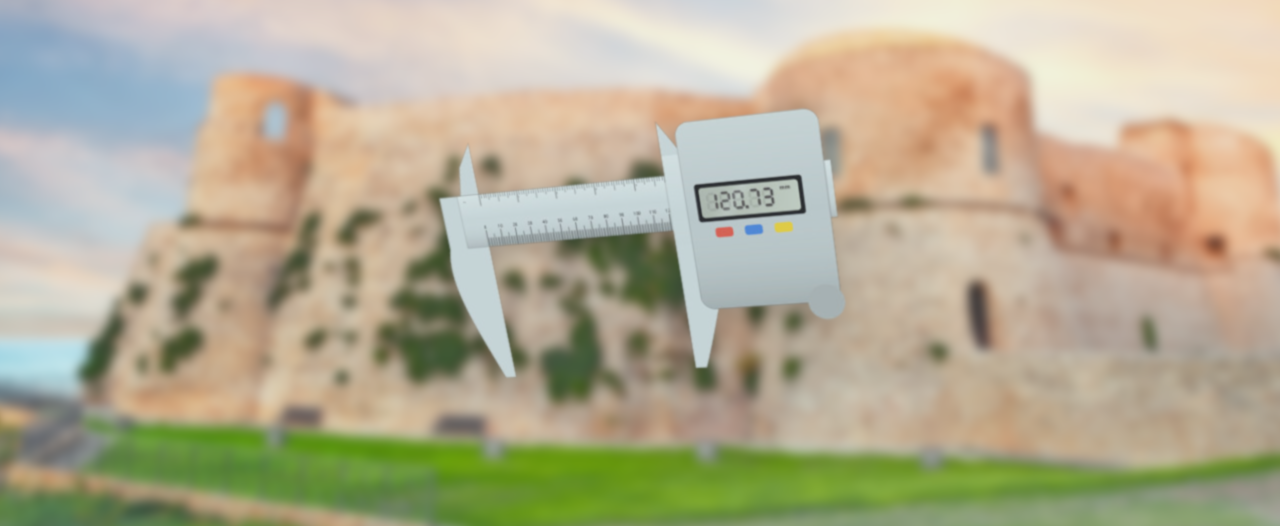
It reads 120.73; mm
